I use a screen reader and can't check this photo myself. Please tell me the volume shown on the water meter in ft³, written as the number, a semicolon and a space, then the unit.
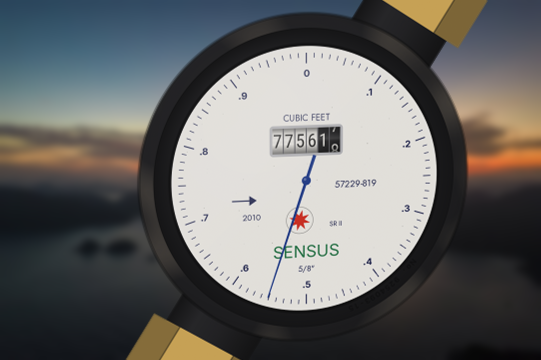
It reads 775617.55; ft³
